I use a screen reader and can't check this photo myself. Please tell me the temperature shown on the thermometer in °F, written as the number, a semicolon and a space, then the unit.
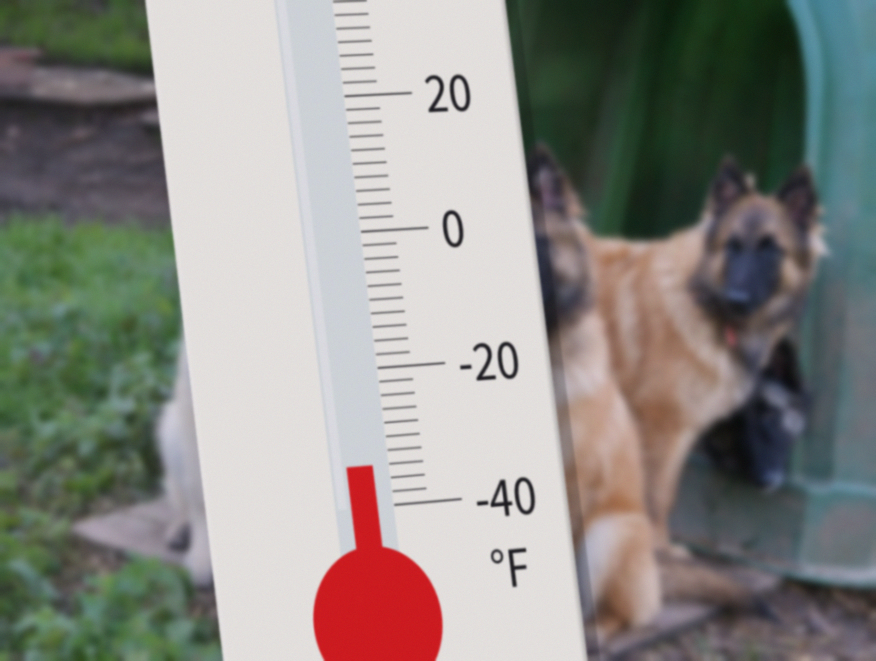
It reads -34; °F
